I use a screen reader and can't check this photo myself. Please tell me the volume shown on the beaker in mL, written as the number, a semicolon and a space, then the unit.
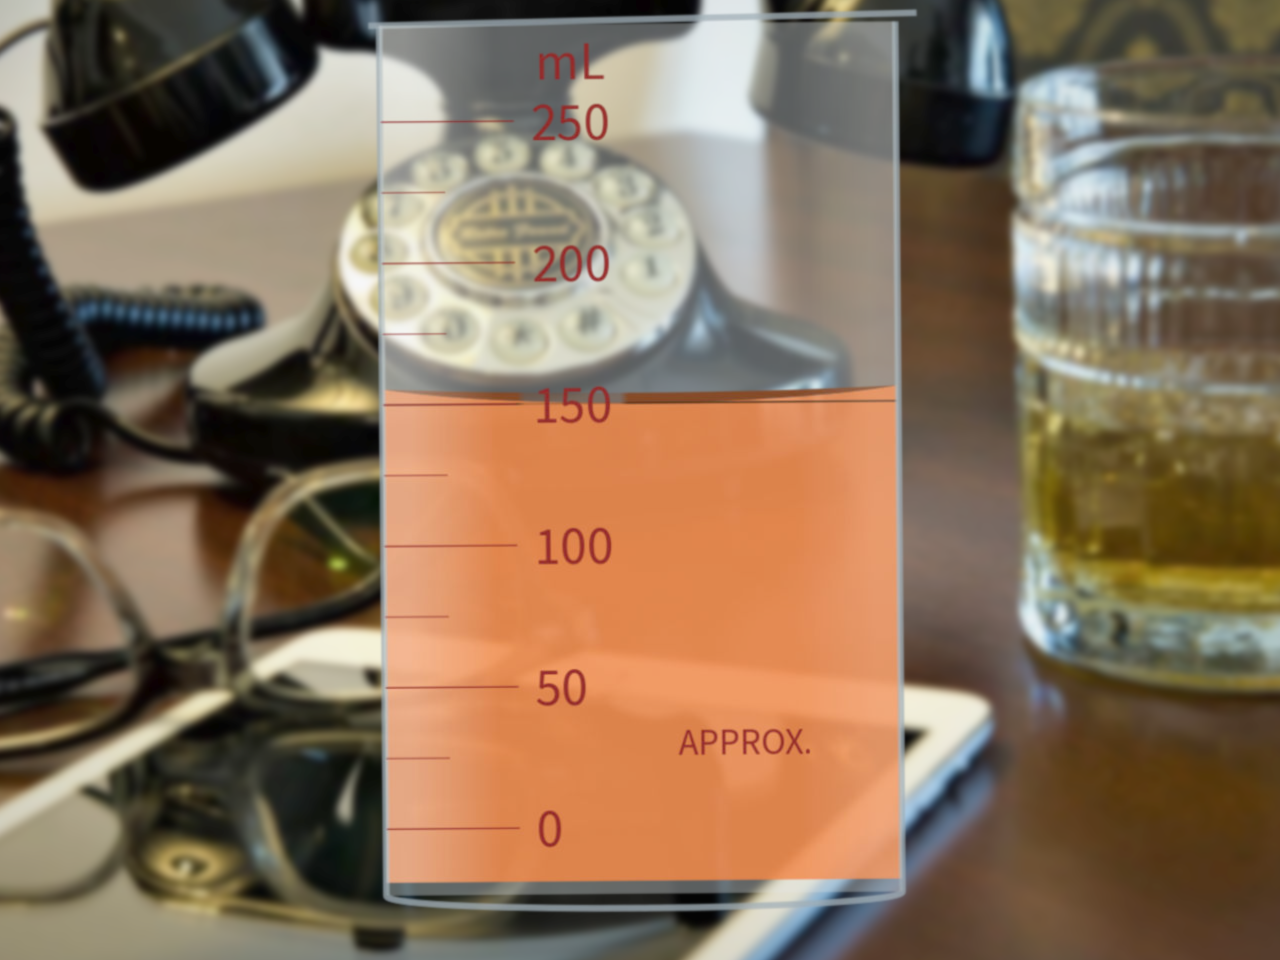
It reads 150; mL
